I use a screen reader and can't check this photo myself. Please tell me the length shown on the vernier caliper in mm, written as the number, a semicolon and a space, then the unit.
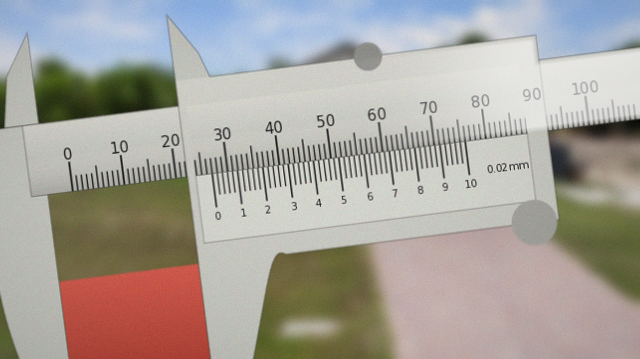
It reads 27.0; mm
